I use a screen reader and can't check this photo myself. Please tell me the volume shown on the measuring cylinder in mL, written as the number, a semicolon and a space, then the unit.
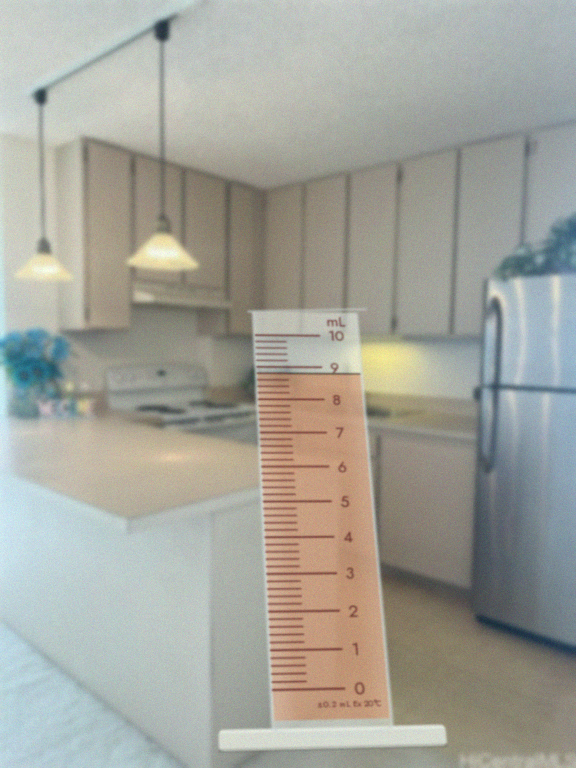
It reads 8.8; mL
